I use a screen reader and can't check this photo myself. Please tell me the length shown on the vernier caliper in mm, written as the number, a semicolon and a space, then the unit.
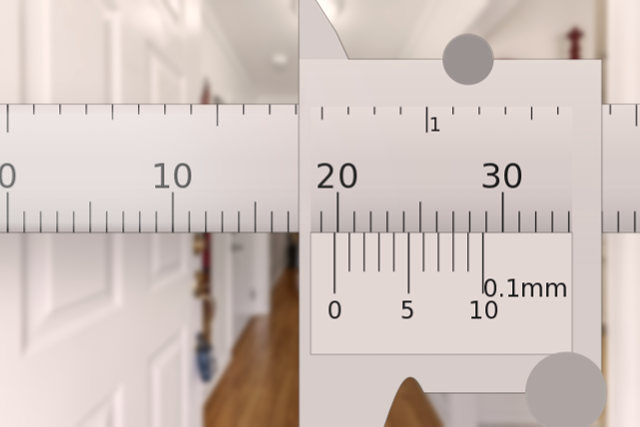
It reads 19.8; mm
